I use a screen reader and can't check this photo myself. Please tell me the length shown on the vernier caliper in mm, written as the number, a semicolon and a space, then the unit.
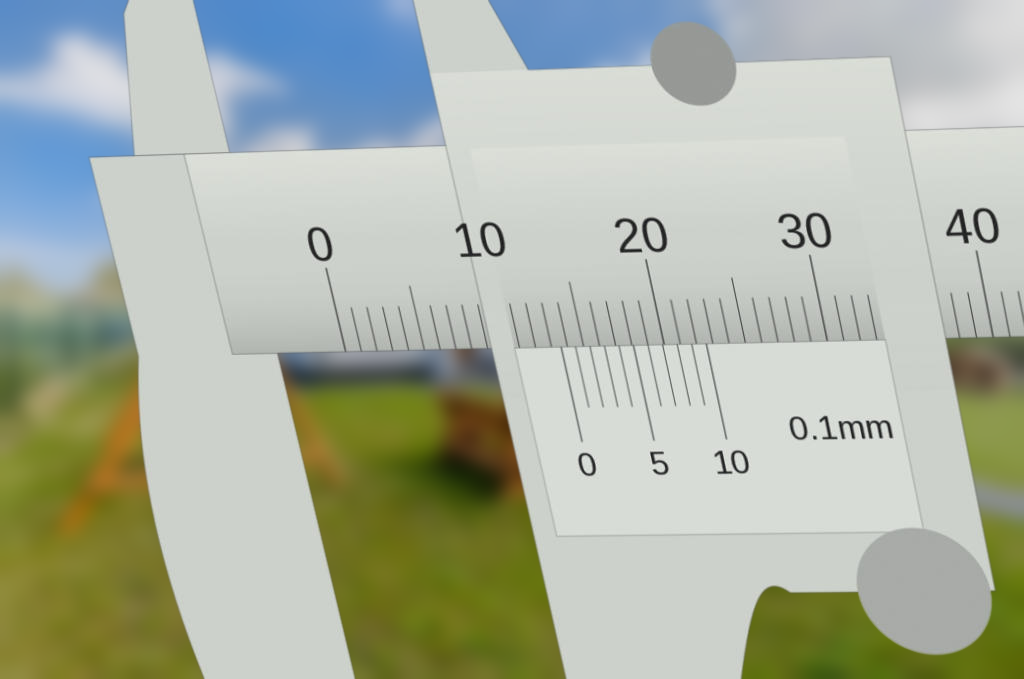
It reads 13.6; mm
